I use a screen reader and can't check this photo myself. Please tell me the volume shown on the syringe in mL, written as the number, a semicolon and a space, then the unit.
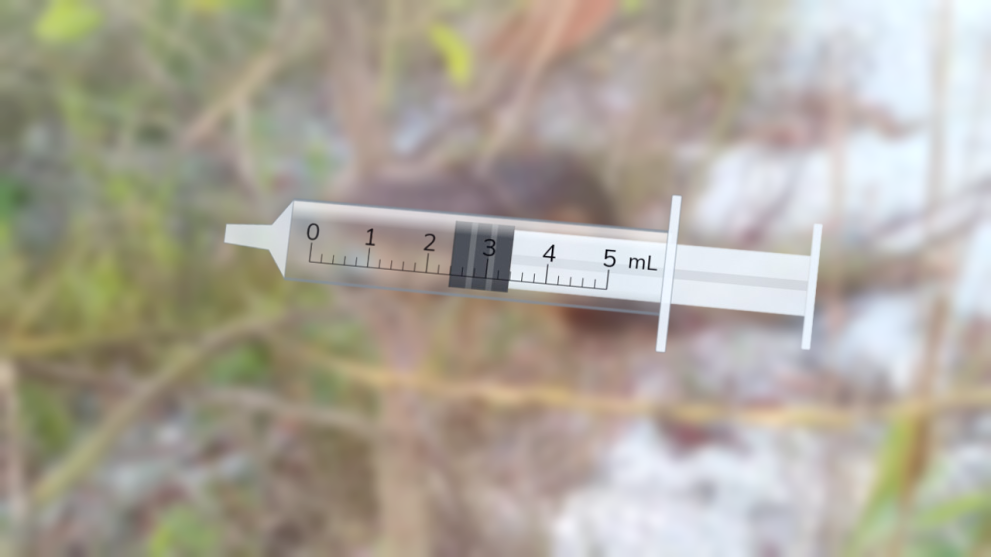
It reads 2.4; mL
